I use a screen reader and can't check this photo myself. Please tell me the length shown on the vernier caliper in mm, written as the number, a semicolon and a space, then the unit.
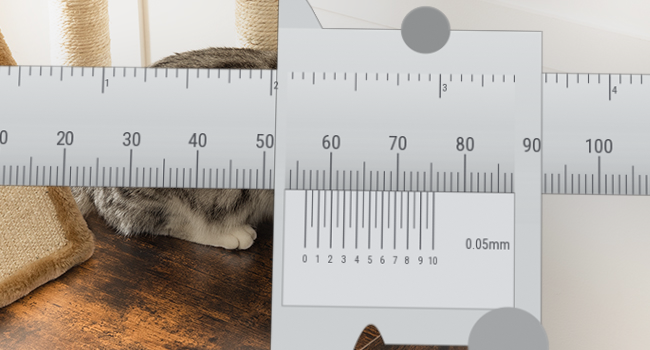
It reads 56.4; mm
